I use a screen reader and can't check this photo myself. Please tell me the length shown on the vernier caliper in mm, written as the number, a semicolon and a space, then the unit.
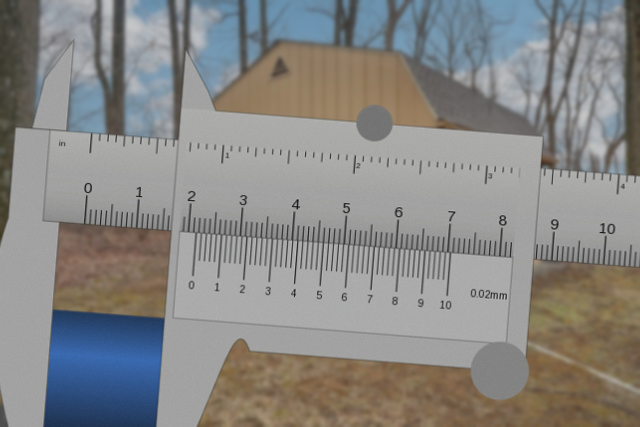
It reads 21.5; mm
